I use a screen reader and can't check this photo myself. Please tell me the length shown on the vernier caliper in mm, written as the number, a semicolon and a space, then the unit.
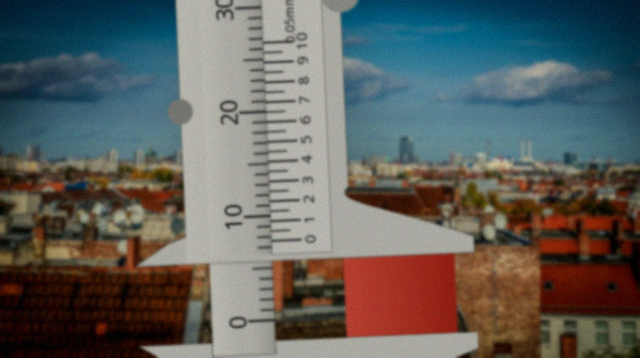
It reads 7.6; mm
